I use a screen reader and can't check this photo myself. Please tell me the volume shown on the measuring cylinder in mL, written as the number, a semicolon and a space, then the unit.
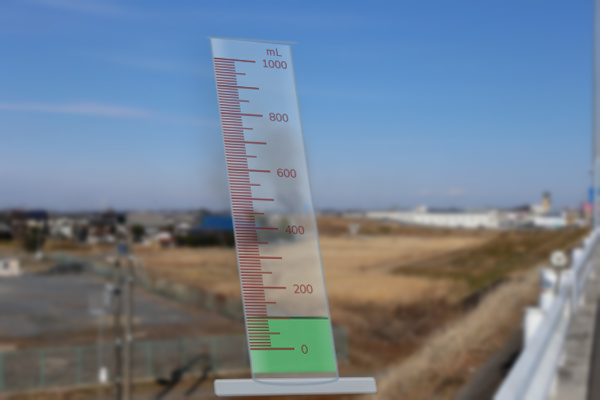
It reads 100; mL
